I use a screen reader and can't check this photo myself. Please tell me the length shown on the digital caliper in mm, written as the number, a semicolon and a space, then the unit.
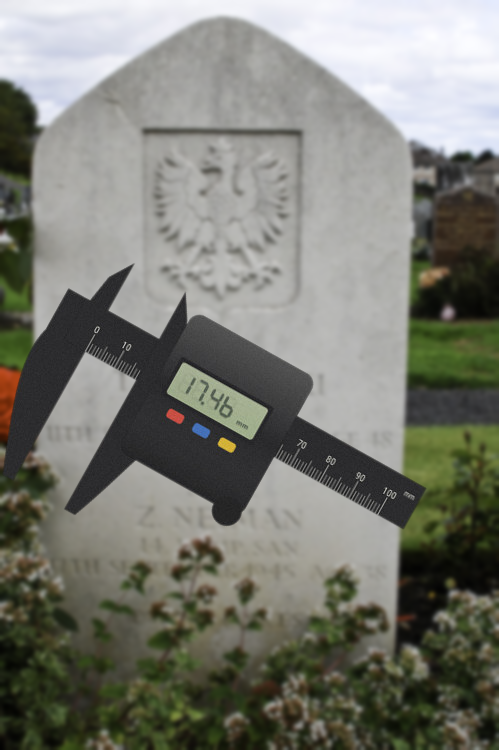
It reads 17.46; mm
